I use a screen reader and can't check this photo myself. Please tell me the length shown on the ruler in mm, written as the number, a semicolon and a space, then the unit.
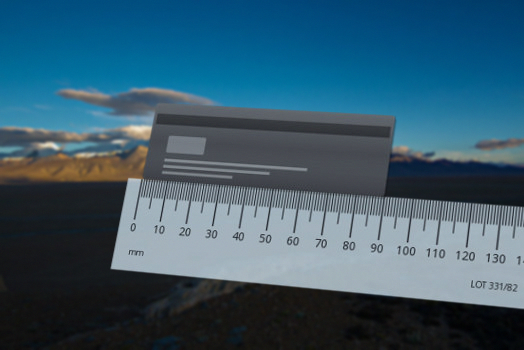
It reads 90; mm
